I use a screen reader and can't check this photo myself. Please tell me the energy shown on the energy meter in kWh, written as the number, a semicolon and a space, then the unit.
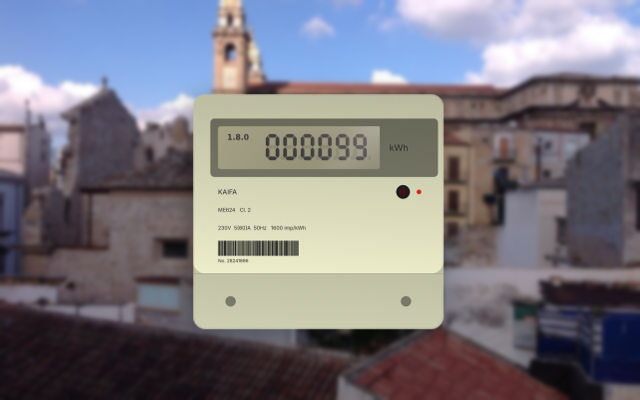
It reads 99; kWh
